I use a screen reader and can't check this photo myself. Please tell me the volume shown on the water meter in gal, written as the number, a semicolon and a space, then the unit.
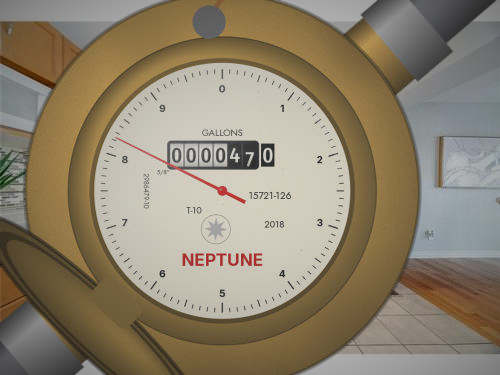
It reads 468.2; gal
